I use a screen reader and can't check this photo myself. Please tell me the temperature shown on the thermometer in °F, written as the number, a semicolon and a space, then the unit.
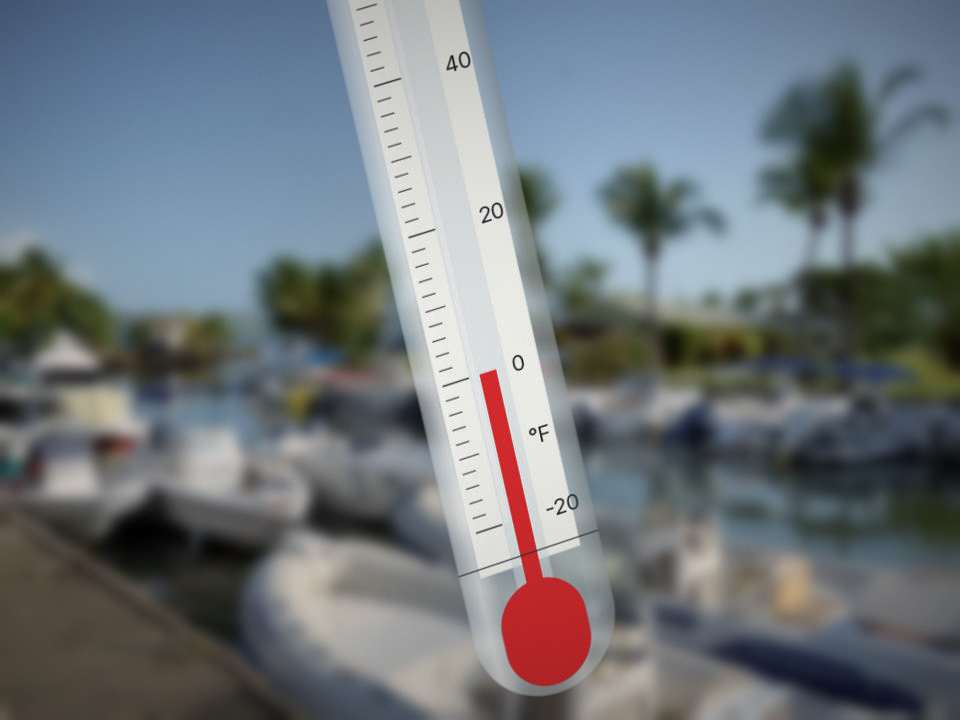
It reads 0; °F
